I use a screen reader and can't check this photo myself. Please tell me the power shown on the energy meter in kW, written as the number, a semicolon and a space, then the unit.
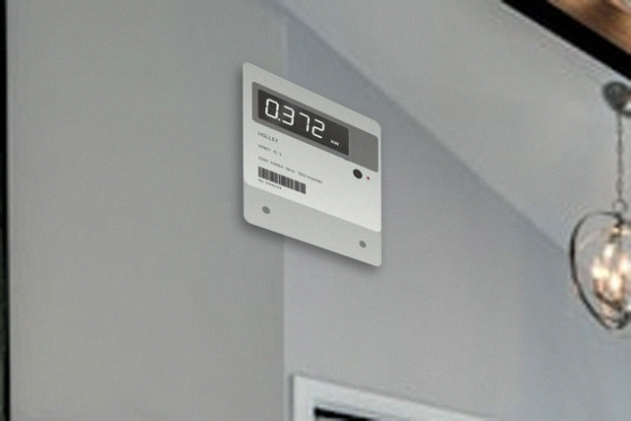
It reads 0.372; kW
